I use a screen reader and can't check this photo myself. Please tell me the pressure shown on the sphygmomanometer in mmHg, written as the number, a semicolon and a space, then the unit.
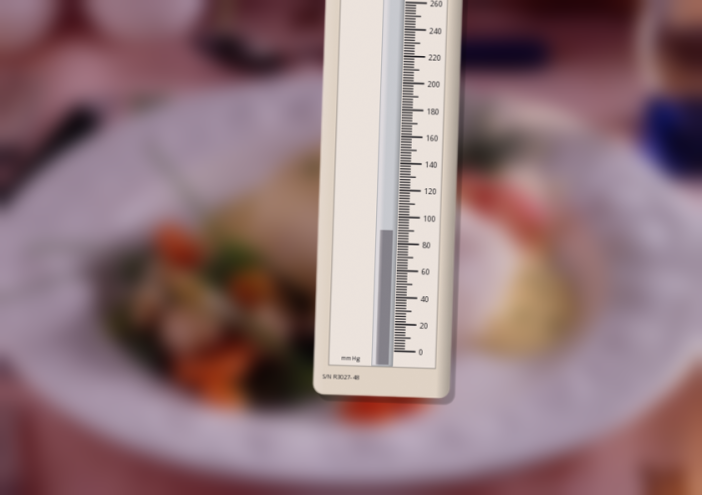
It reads 90; mmHg
